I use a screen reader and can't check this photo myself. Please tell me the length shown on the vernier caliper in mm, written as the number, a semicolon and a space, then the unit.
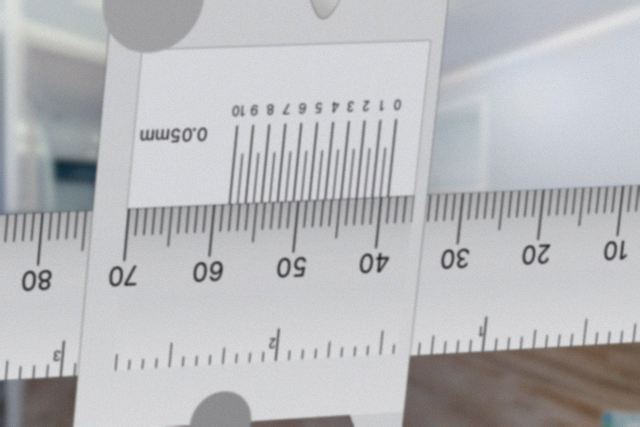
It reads 39.2; mm
